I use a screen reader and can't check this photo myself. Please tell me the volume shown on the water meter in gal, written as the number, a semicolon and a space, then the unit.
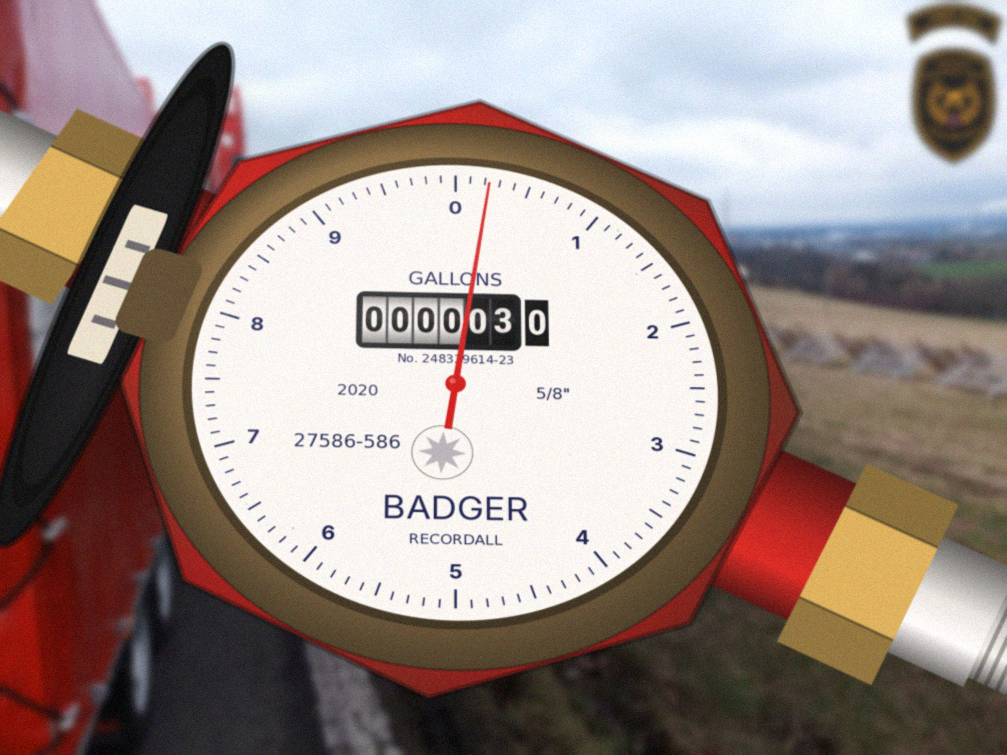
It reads 30.2; gal
